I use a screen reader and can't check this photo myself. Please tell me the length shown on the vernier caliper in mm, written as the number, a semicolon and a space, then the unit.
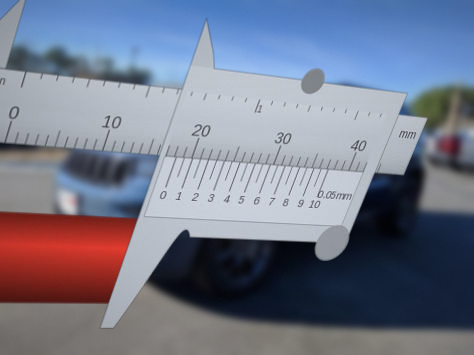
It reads 18.2; mm
